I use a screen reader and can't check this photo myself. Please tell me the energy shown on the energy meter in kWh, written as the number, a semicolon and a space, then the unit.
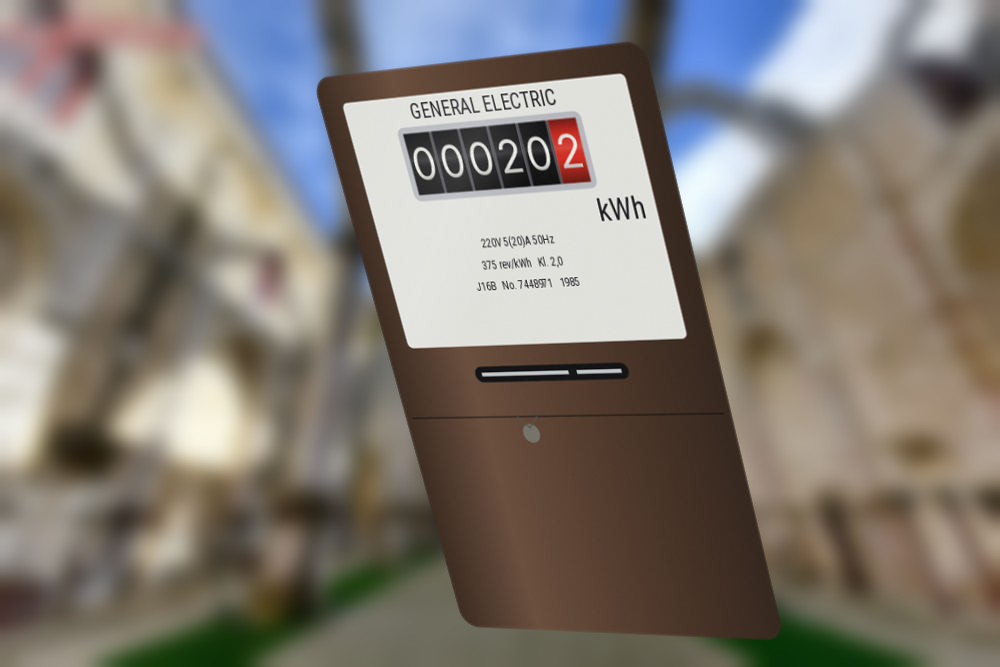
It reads 20.2; kWh
